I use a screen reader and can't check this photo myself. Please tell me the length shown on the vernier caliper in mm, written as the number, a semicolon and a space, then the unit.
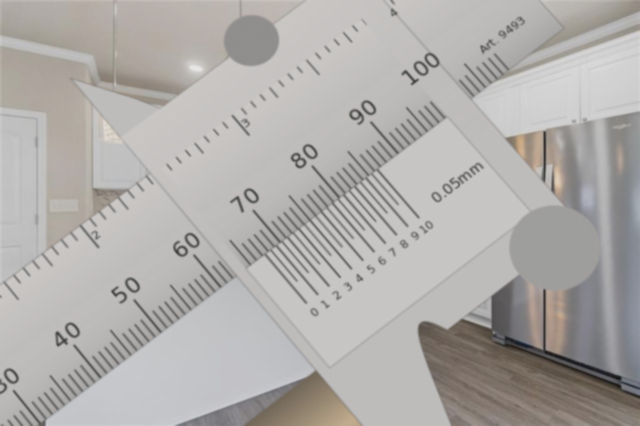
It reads 67.4; mm
